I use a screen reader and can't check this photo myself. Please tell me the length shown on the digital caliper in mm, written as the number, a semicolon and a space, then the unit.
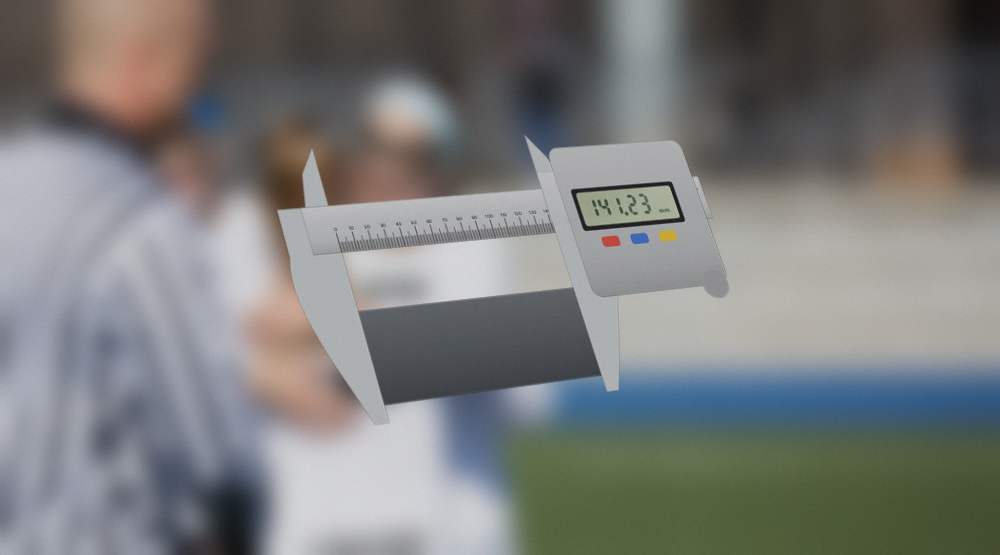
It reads 141.23; mm
